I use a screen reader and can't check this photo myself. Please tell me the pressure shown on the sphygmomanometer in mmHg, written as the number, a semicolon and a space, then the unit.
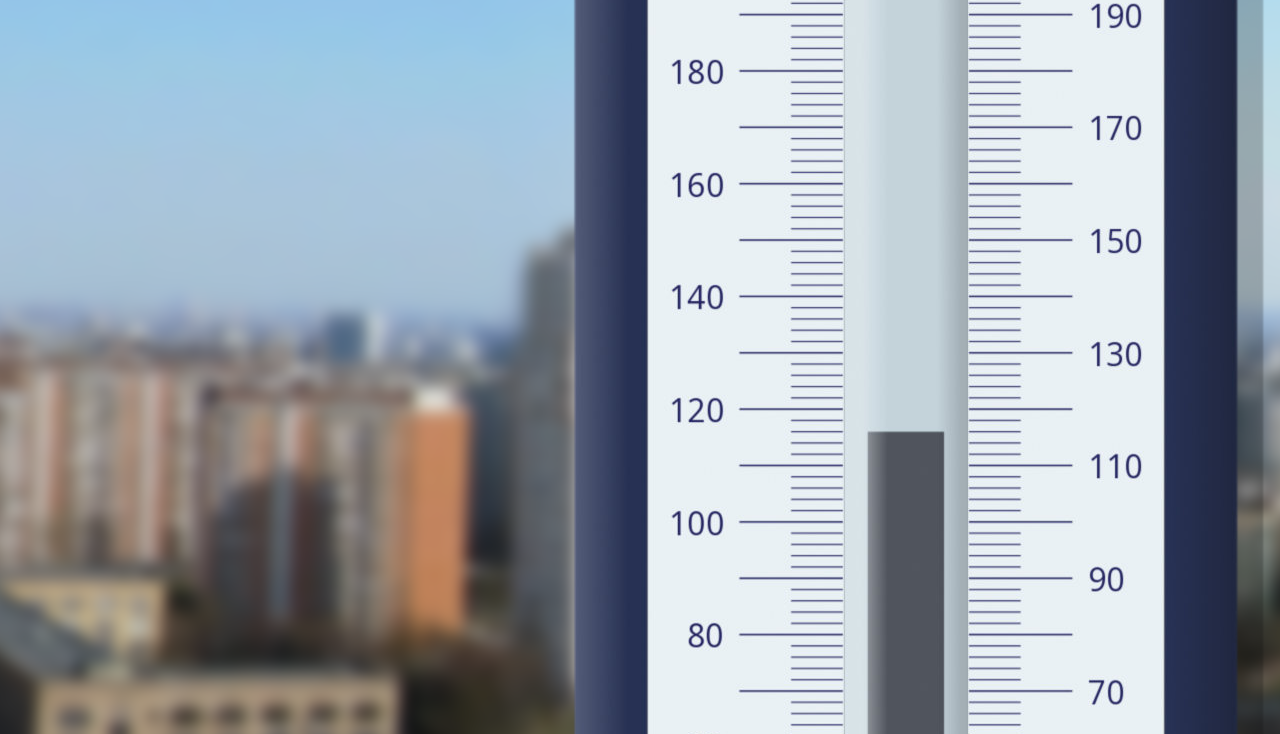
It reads 116; mmHg
